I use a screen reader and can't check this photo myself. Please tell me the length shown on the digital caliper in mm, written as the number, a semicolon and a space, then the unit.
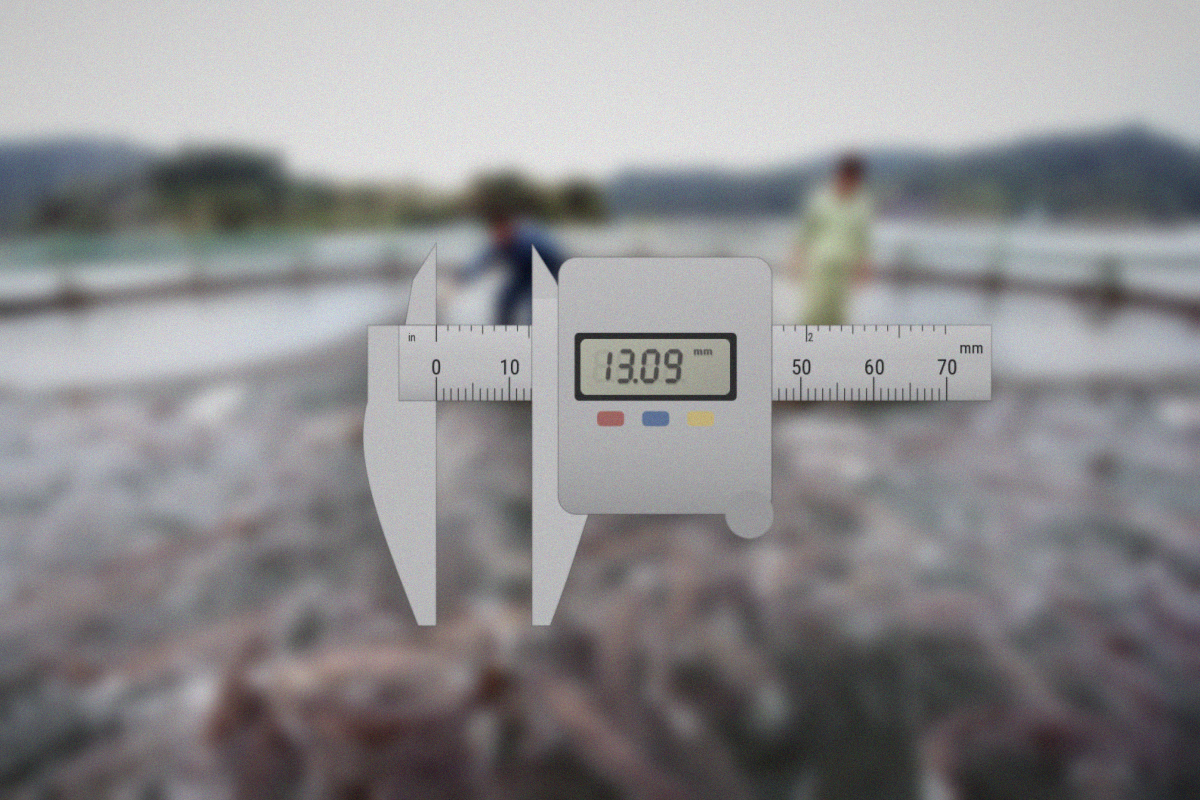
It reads 13.09; mm
